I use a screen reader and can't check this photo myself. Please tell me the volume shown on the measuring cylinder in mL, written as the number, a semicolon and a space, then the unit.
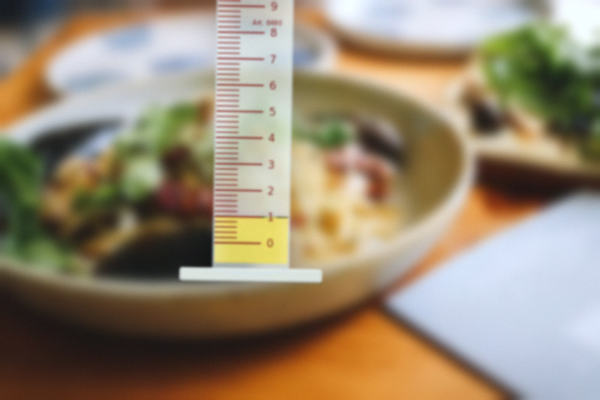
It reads 1; mL
